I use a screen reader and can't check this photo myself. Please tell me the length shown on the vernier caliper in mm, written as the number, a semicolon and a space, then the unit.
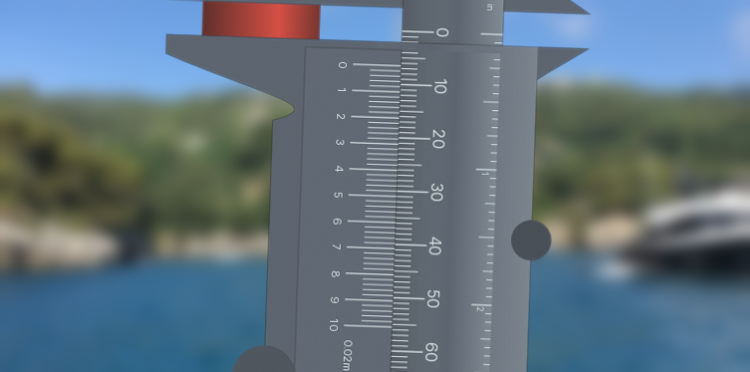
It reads 6.5; mm
